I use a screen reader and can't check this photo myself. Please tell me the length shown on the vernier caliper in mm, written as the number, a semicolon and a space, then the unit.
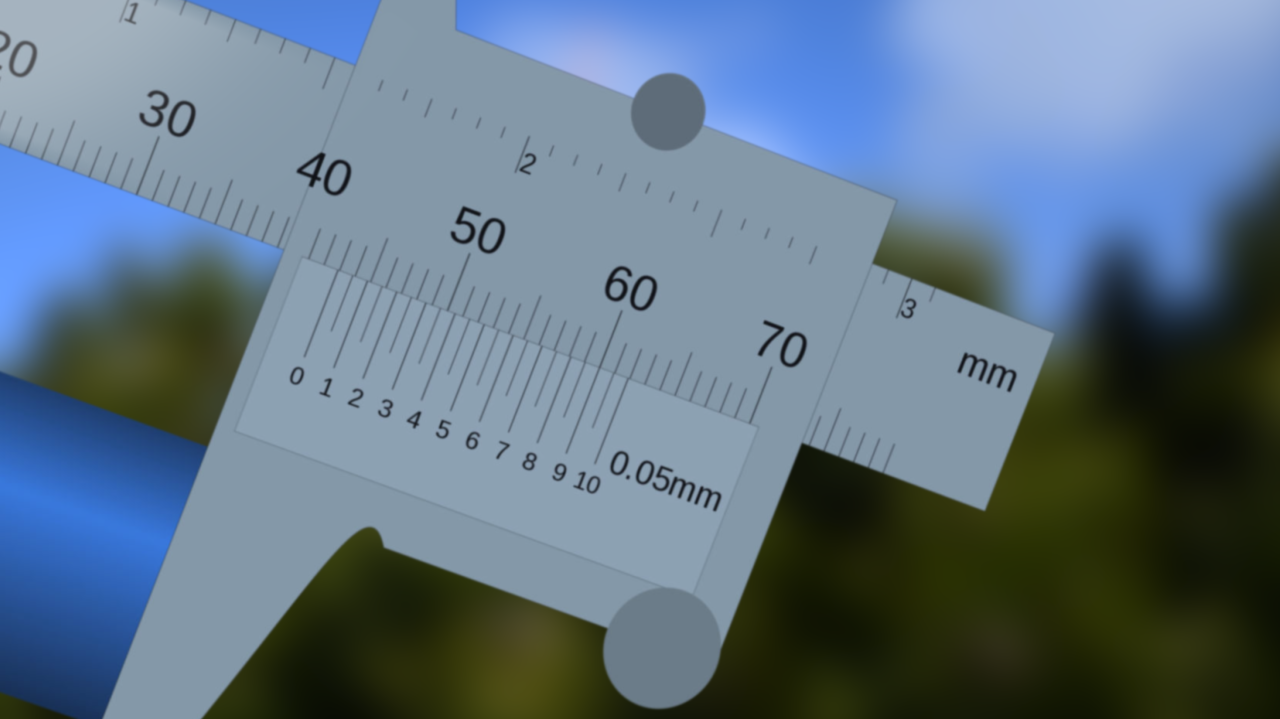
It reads 42.9; mm
